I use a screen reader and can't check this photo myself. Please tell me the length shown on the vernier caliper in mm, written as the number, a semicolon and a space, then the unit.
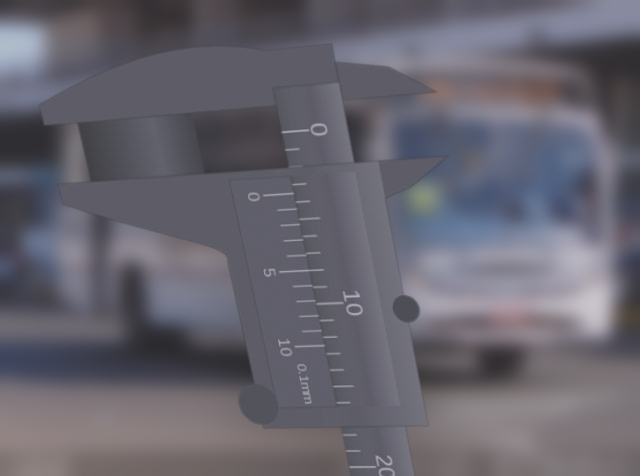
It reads 3.5; mm
